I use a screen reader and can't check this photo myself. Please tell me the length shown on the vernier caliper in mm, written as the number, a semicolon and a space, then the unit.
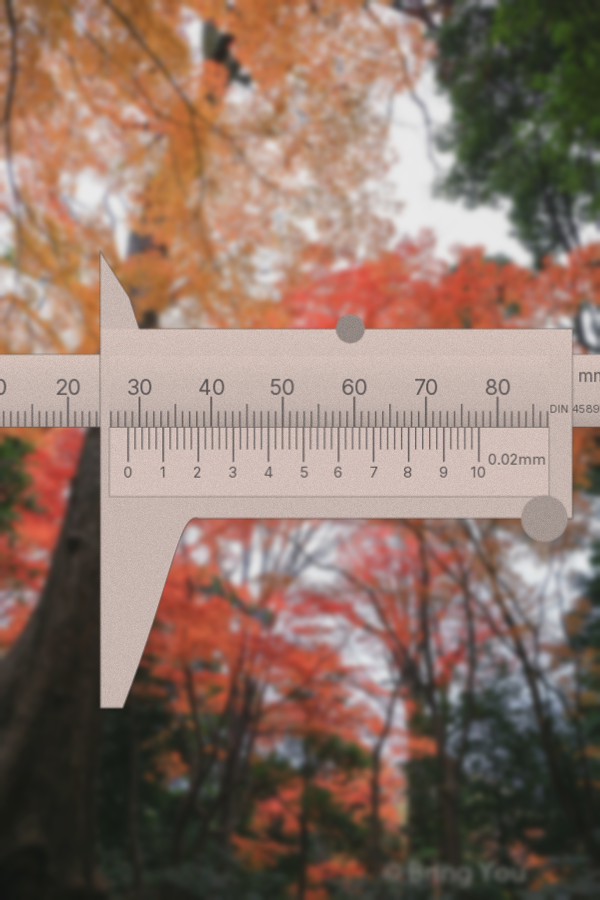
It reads 28.4; mm
